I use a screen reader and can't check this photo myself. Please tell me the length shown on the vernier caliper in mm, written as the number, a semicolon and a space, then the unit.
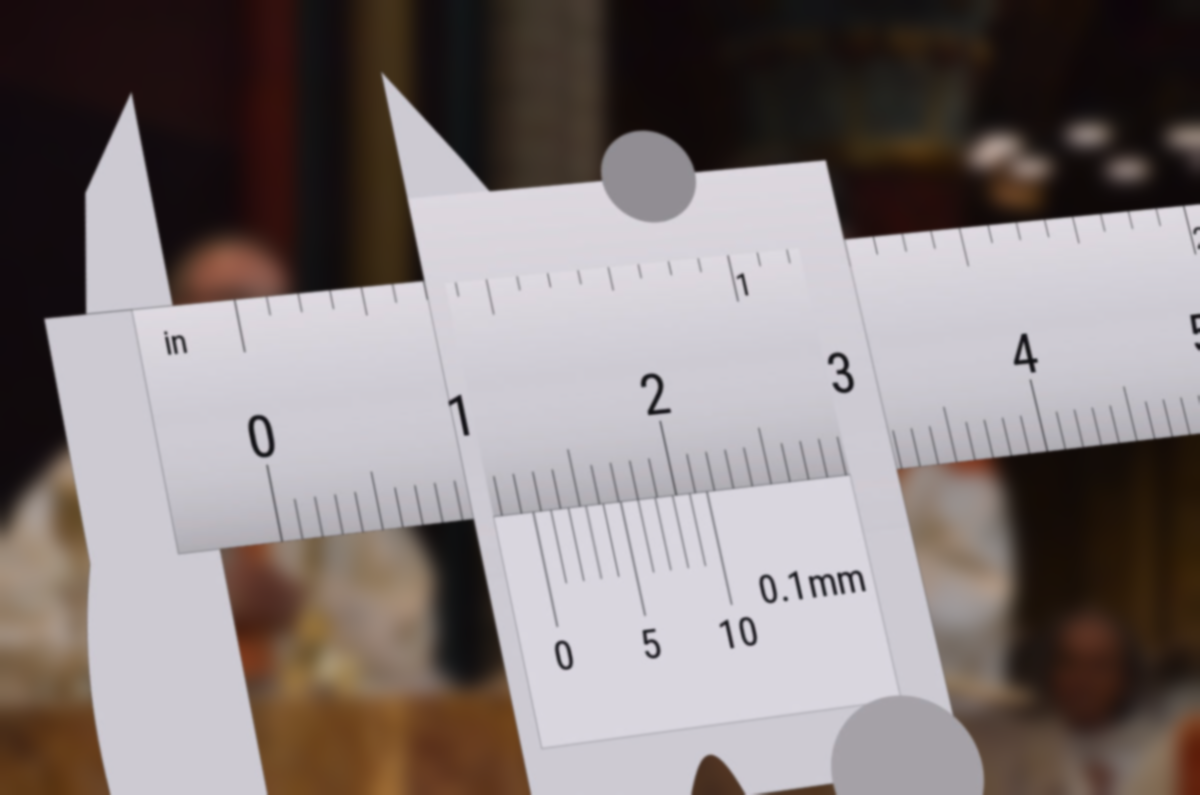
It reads 12.6; mm
